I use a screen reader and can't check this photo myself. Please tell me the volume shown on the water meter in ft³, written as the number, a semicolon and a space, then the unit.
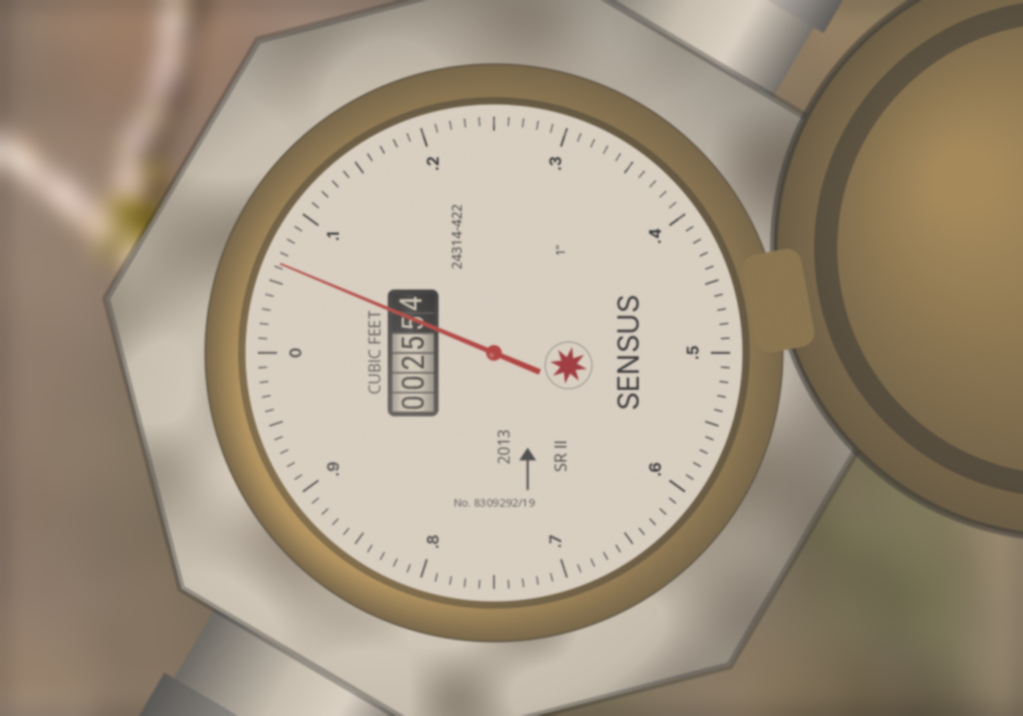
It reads 2554.06; ft³
